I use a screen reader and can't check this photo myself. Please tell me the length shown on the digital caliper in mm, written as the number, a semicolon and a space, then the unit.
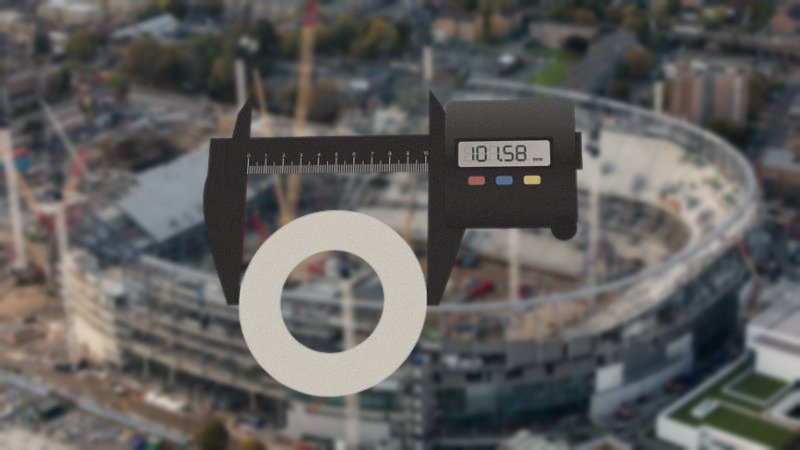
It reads 101.58; mm
